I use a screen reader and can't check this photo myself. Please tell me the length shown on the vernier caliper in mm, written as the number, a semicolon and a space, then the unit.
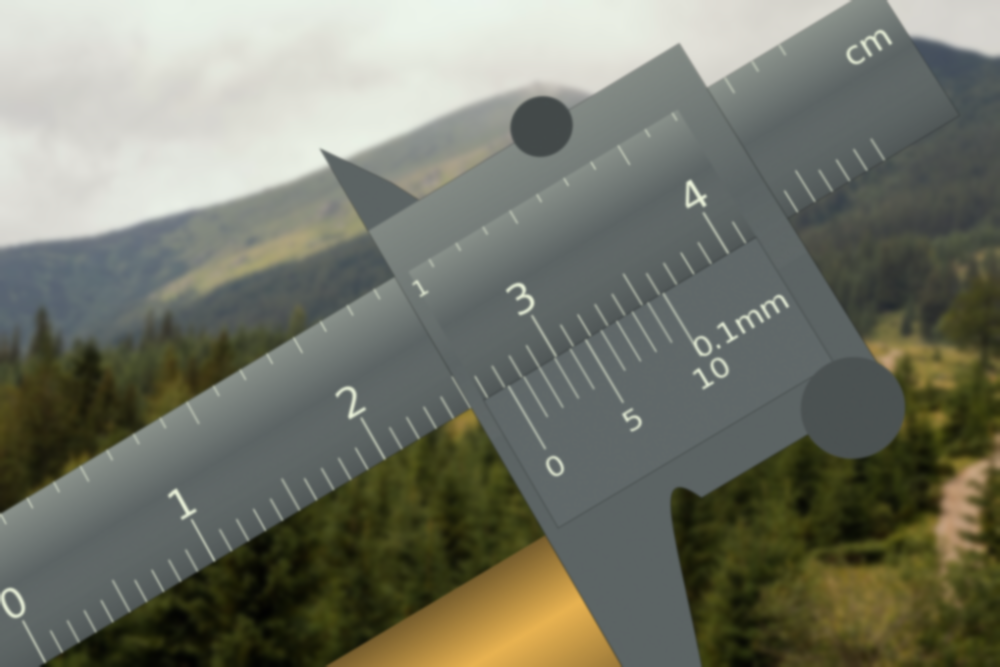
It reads 27.2; mm
